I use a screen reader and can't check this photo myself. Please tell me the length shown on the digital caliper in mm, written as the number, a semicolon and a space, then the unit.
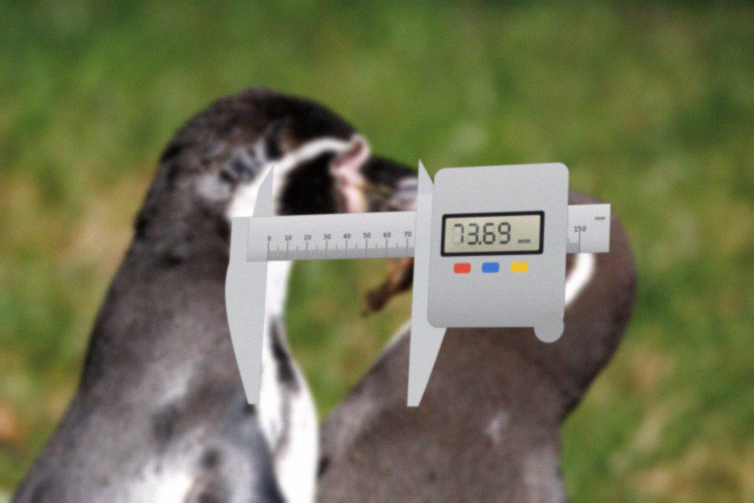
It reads 73.69; mm
